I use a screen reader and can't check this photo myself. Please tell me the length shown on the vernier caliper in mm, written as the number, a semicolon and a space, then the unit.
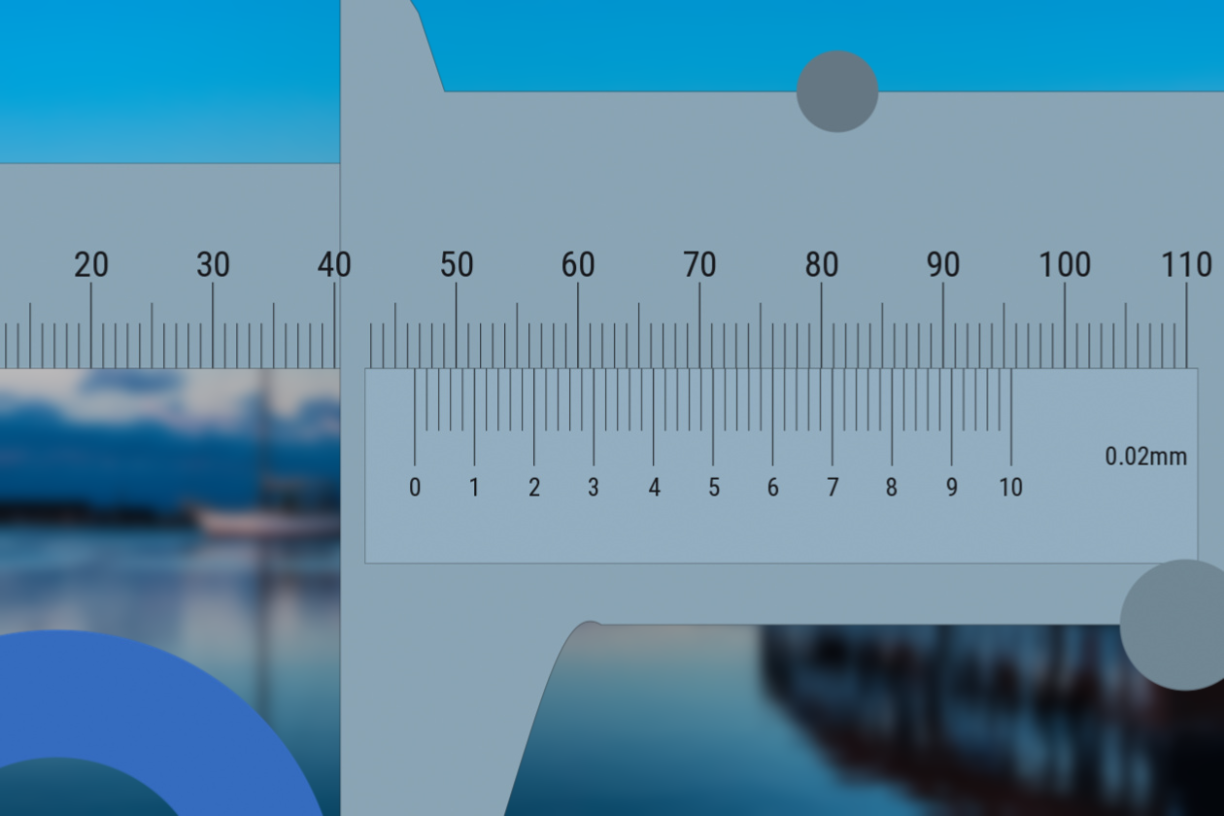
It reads 46.6; mm
